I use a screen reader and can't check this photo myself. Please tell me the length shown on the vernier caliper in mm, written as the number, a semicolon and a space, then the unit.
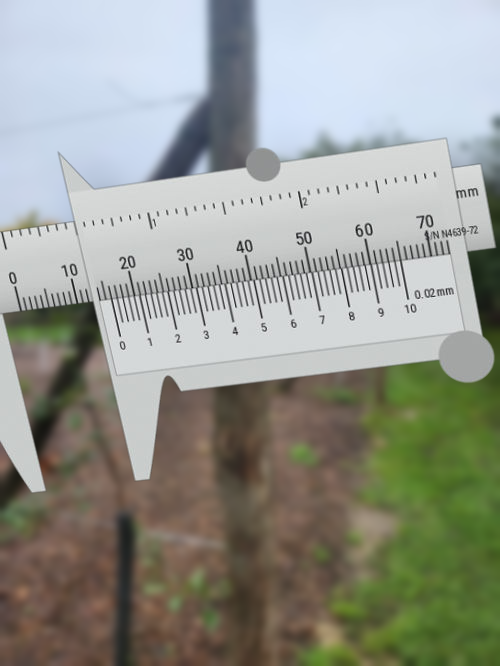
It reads 16.0; mm
